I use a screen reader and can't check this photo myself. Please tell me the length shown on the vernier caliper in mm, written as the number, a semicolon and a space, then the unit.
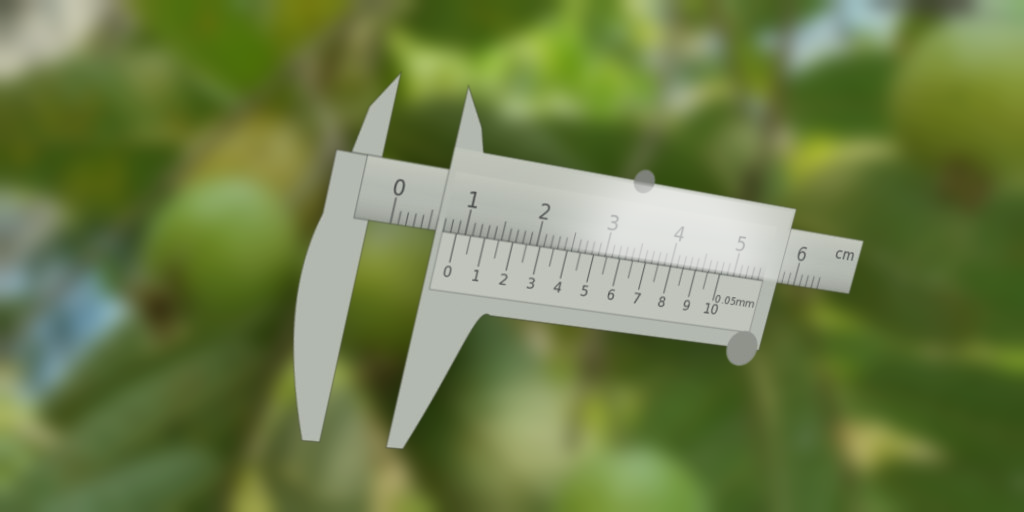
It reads 8.8; mm
